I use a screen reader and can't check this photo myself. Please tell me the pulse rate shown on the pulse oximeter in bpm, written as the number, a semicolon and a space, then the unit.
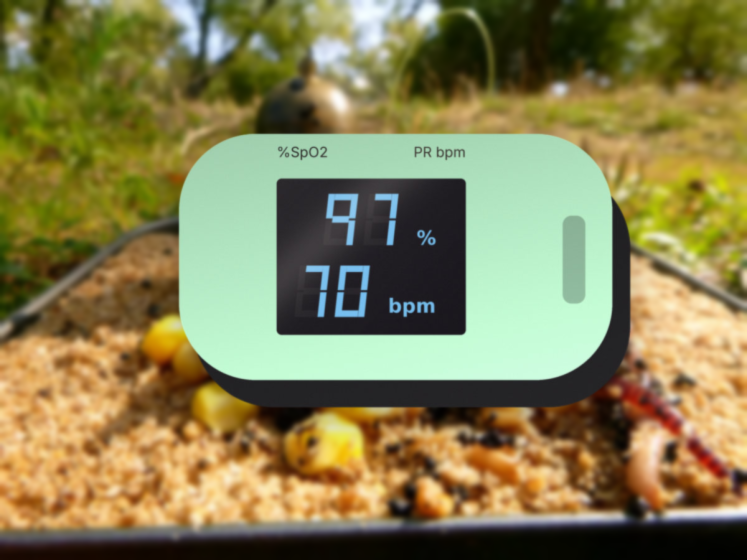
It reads 70; bpm
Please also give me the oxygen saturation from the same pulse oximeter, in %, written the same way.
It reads 97; %
